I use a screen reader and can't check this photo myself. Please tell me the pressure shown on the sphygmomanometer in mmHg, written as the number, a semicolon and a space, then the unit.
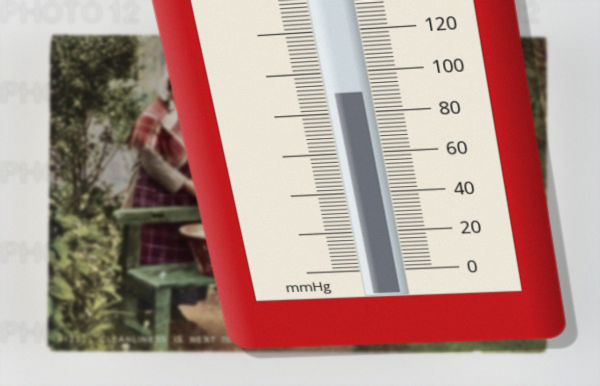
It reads 90; mmHg
